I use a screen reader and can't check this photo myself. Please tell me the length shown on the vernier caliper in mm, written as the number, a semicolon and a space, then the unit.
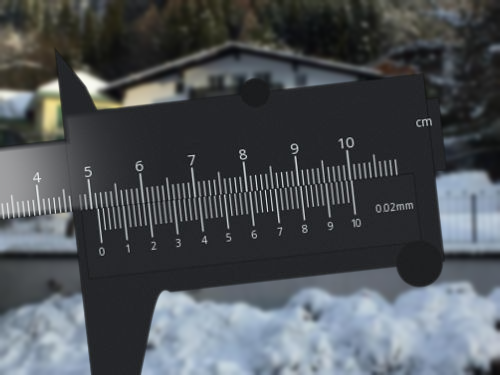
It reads 51.2; mm
